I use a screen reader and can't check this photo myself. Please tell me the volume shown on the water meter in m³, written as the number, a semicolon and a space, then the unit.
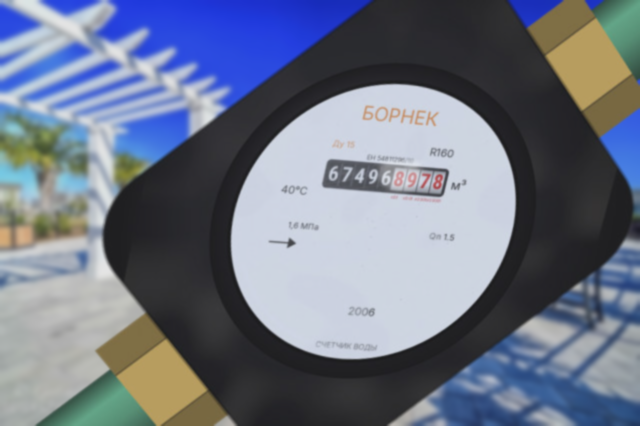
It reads 67496.8978; m³
